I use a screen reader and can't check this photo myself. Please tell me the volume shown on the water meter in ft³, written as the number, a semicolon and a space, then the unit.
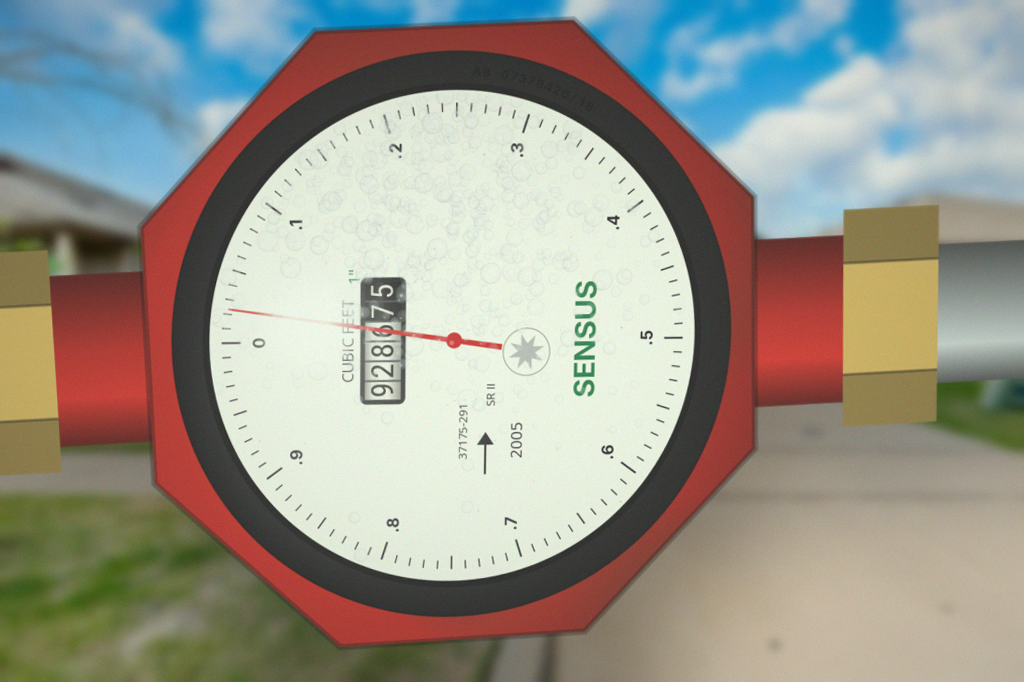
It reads 928675.02; ft³
